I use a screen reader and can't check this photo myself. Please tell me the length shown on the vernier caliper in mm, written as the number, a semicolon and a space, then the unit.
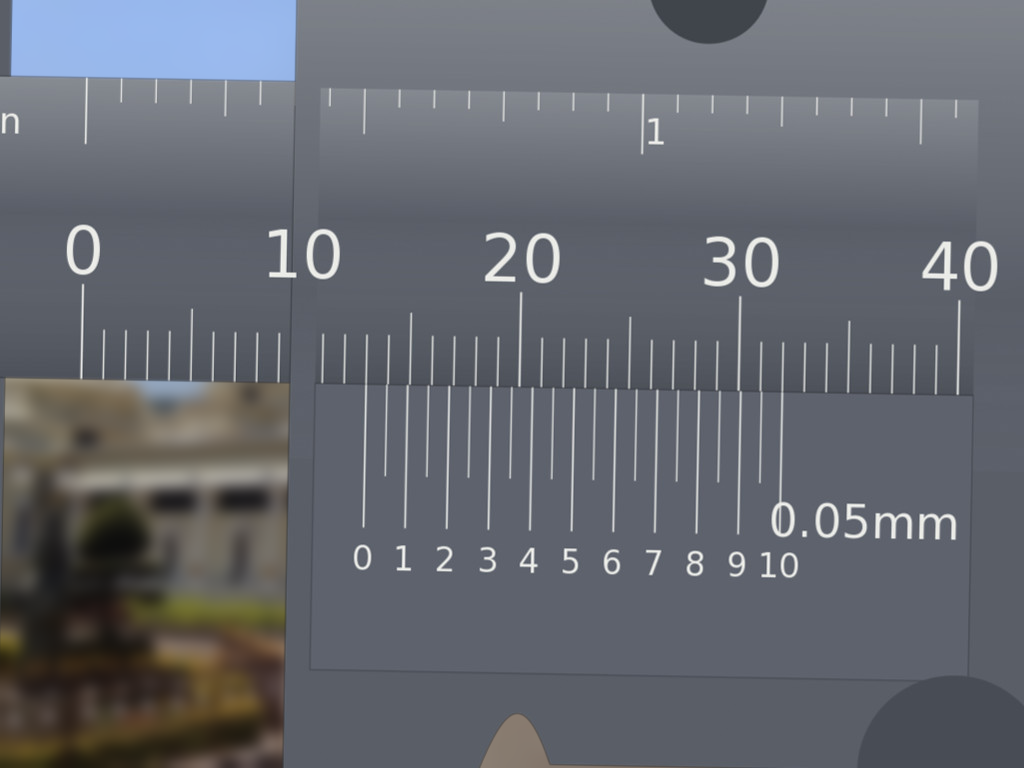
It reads 13.00; mm
